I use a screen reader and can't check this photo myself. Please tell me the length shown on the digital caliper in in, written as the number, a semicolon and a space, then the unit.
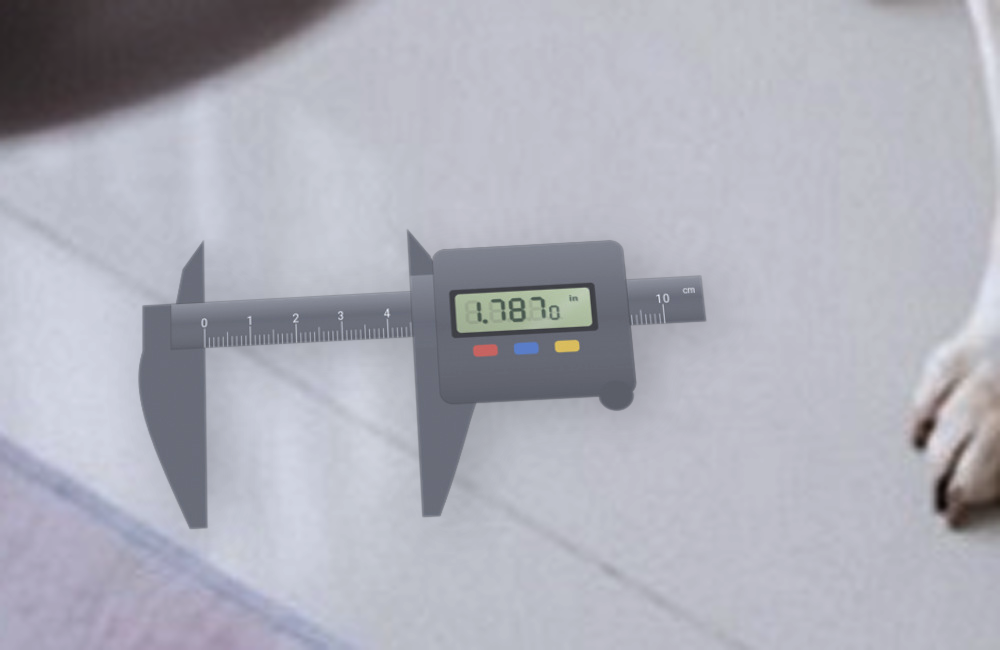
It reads 1.7870; in
